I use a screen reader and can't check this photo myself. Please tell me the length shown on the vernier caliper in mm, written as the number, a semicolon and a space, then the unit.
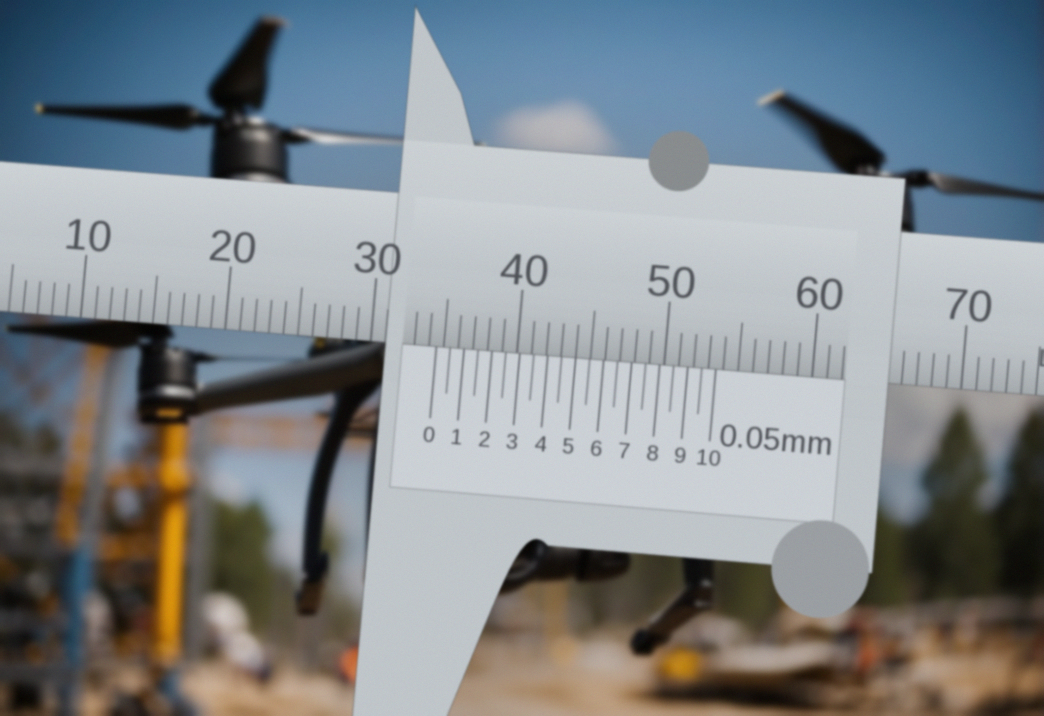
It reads 34.5; mm
